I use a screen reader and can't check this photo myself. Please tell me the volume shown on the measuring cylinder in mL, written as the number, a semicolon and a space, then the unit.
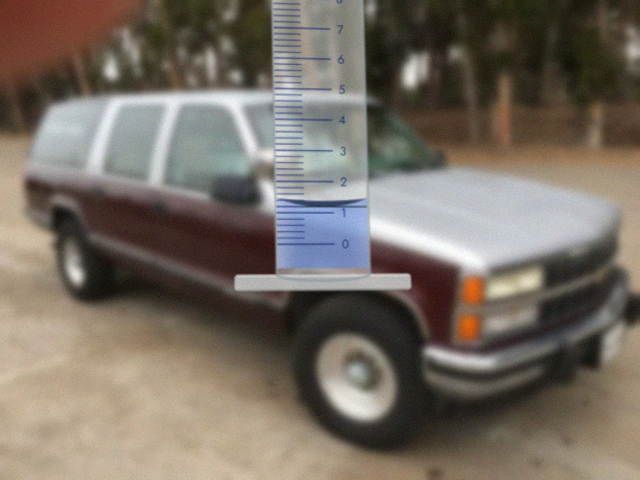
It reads 1.2; mL
